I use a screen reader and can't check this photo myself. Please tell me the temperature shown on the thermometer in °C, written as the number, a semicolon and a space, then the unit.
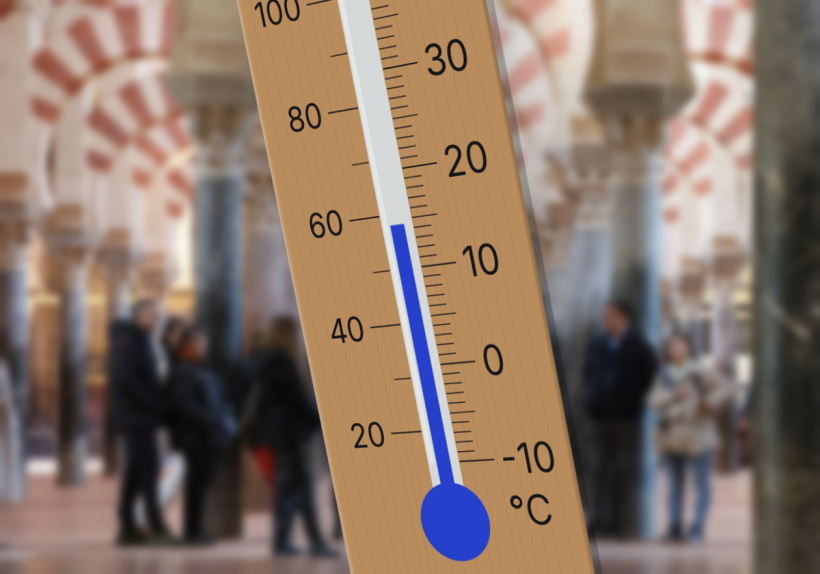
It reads 14.5; °C
